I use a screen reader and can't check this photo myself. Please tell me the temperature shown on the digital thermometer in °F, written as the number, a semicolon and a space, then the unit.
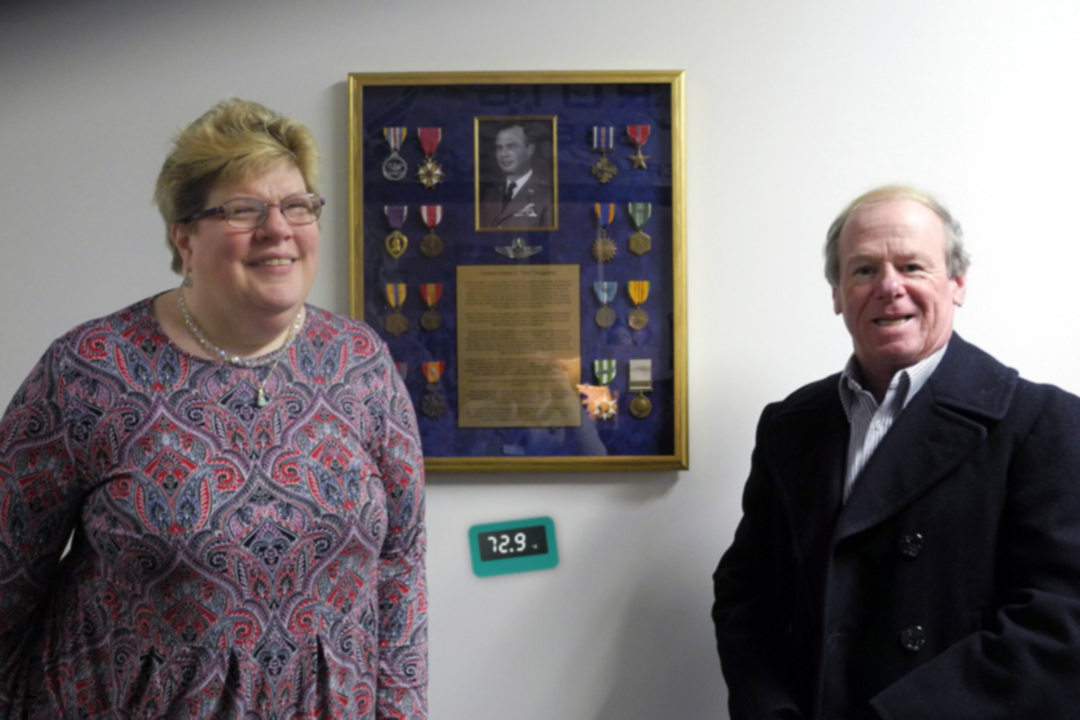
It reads 72.9; °F
